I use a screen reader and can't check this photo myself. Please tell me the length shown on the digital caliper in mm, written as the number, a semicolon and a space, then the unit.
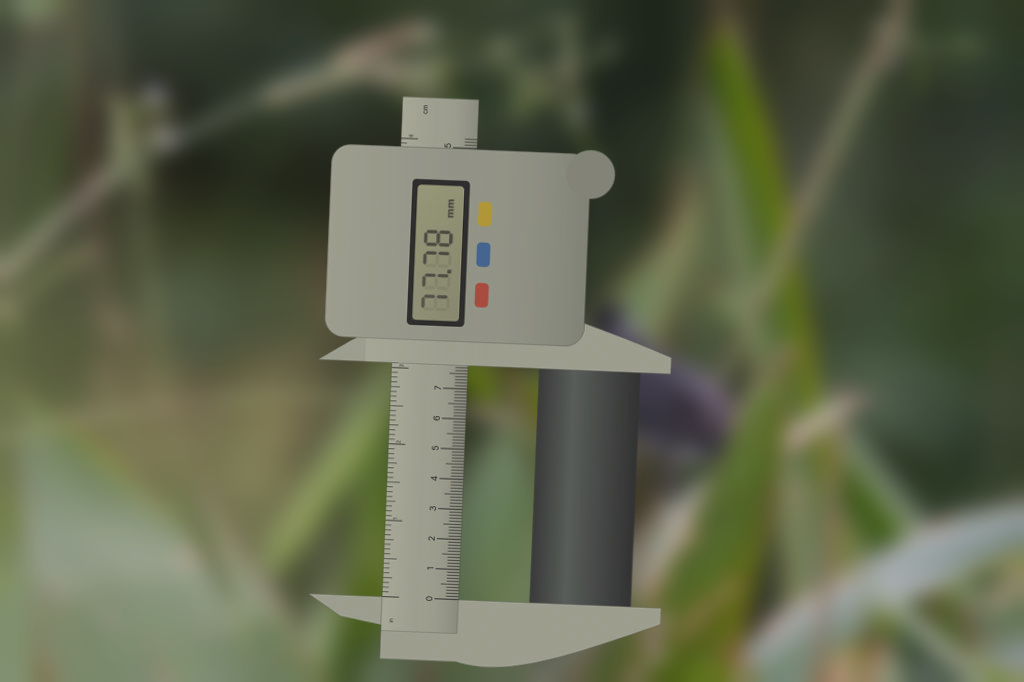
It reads 77.78; mm
